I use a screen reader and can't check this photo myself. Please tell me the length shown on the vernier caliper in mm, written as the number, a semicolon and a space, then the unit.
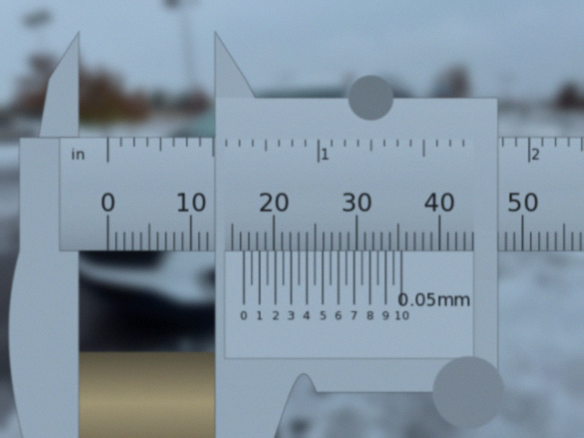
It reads 16.4; mm
